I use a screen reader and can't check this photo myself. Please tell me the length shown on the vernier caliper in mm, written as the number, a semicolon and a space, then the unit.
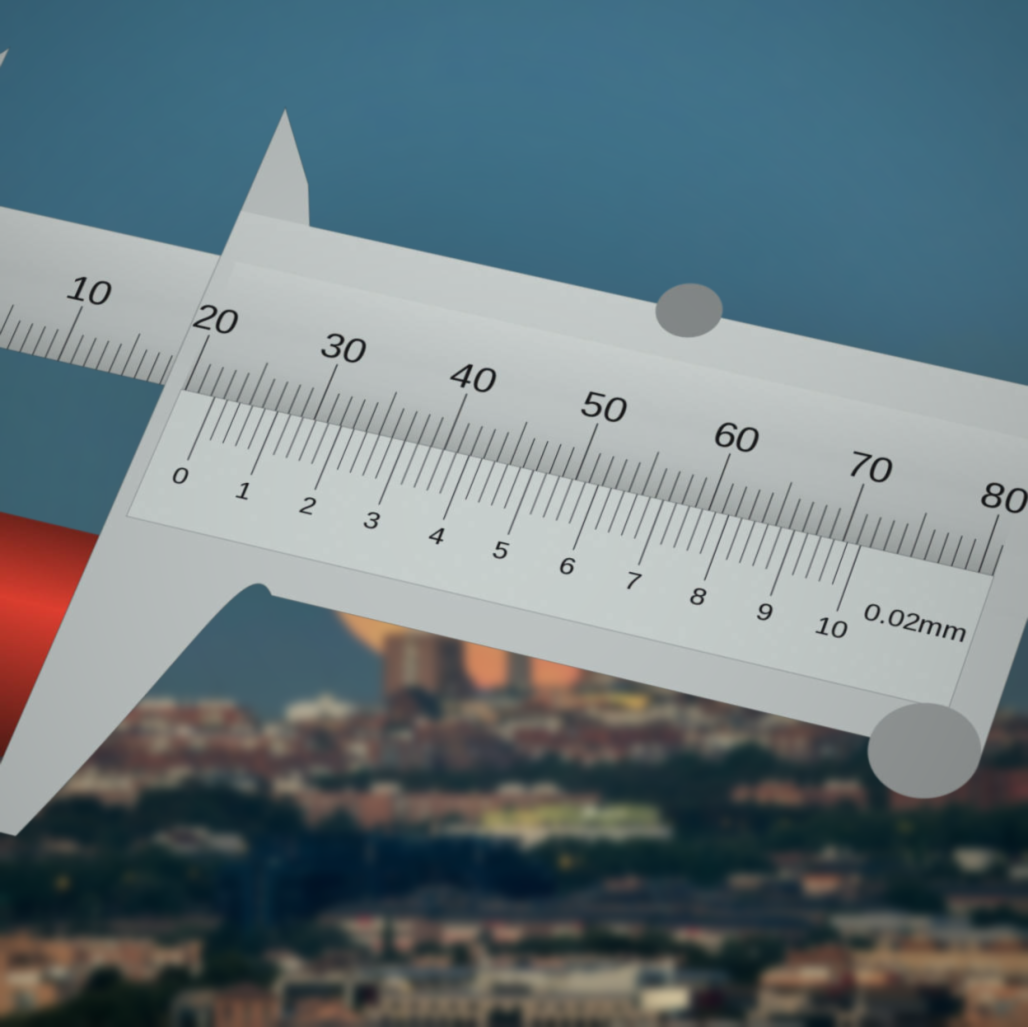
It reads 22.3; mm
